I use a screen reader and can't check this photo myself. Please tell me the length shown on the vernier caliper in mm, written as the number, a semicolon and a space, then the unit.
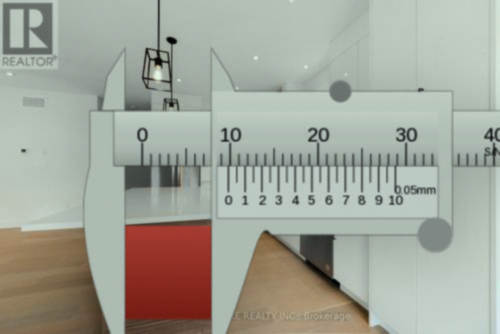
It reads 9.8; mm
